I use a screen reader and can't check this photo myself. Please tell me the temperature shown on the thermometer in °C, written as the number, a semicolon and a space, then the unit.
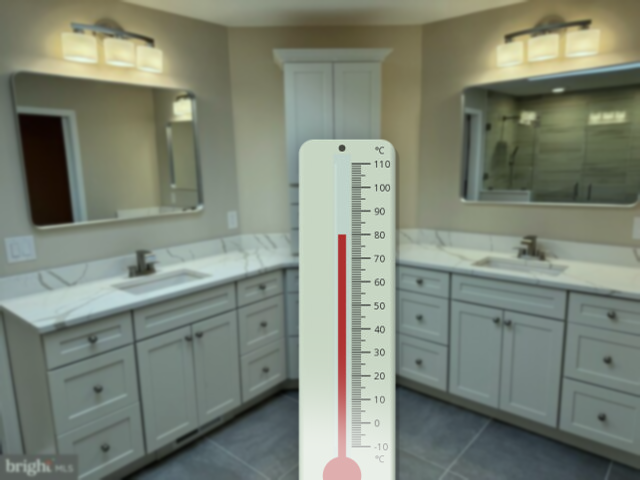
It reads 80; °C
